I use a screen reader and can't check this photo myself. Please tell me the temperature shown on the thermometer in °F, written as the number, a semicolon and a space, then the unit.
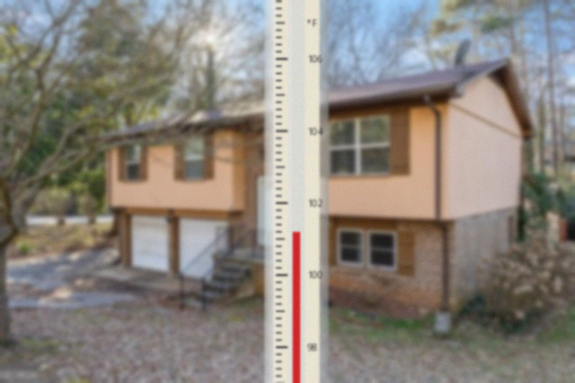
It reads 101.2; °F
